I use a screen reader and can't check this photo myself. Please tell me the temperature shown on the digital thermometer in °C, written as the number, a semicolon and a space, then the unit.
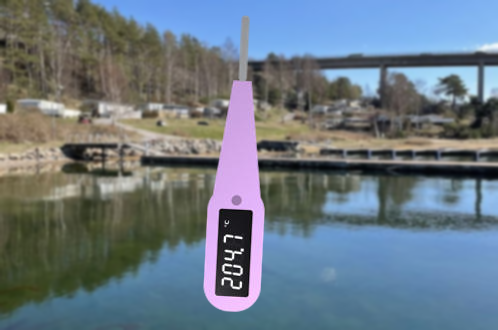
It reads 204.7; °C
